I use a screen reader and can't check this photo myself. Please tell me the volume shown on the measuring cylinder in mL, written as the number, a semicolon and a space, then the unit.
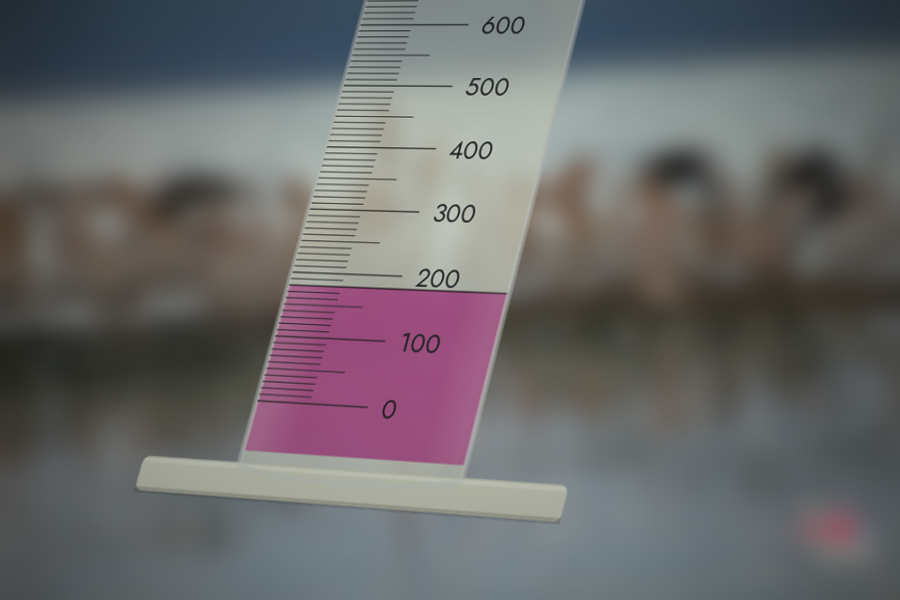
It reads 180; mL
